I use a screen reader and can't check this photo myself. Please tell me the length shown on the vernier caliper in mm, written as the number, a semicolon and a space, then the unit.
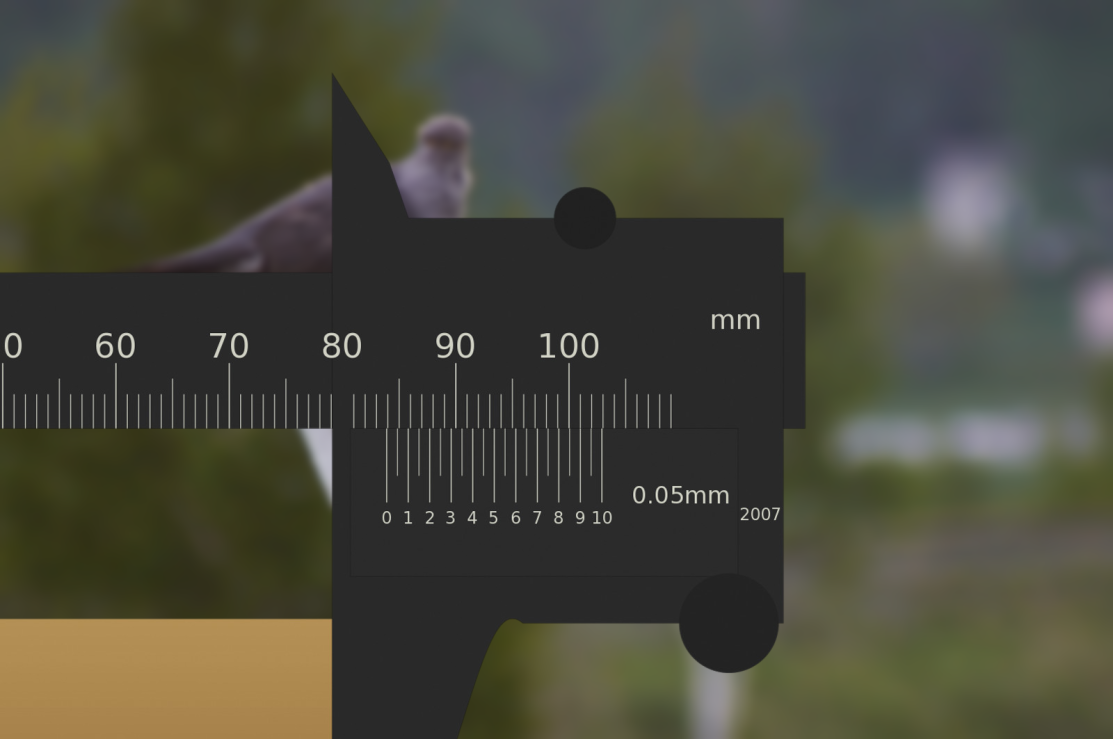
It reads 83.9; mm
